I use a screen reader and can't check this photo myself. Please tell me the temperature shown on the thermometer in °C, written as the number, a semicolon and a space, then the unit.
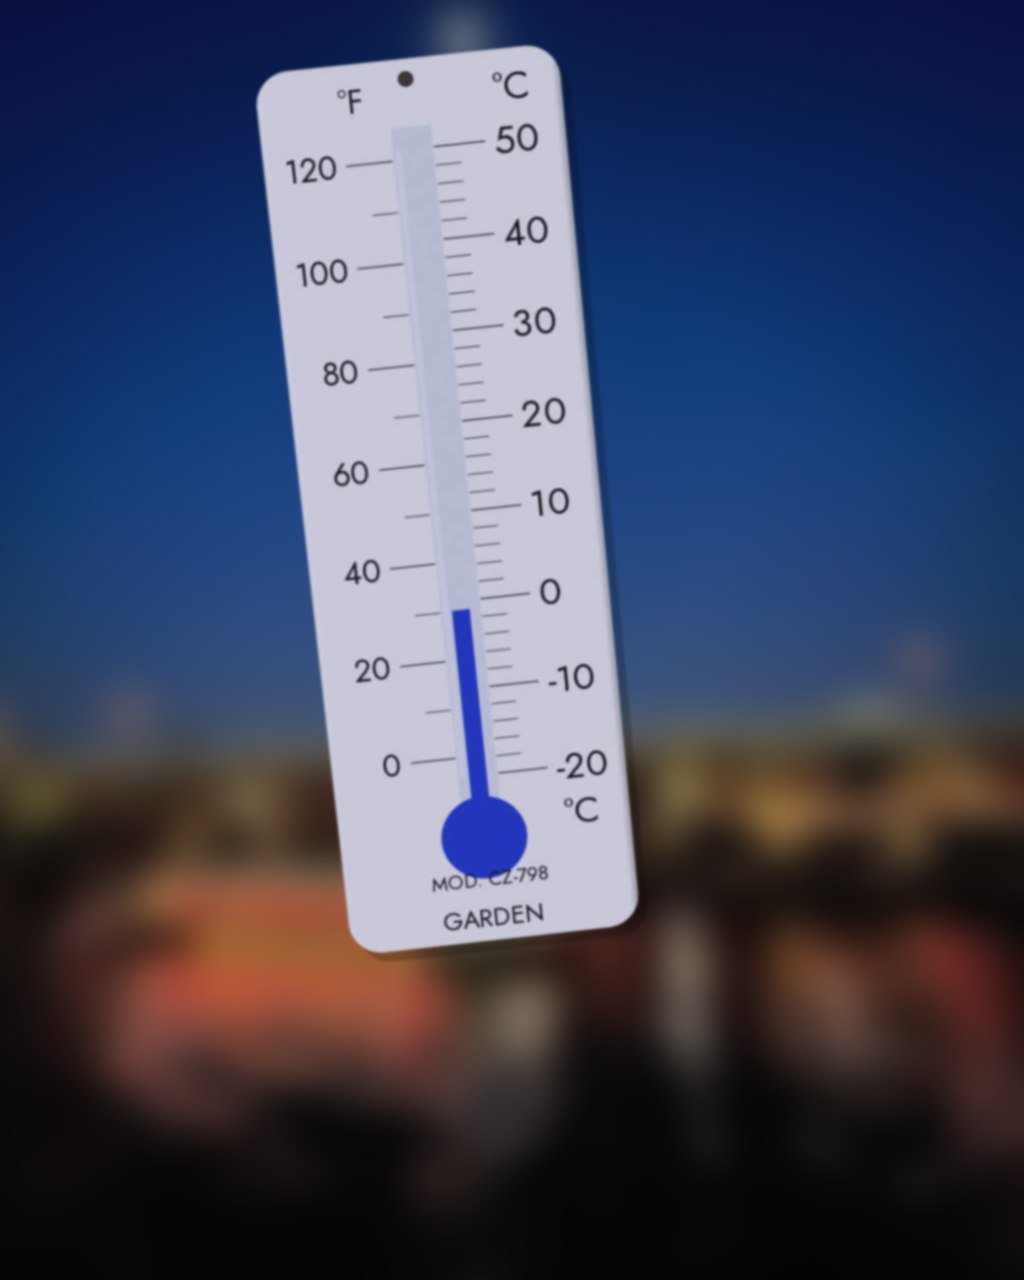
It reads -1; °C
